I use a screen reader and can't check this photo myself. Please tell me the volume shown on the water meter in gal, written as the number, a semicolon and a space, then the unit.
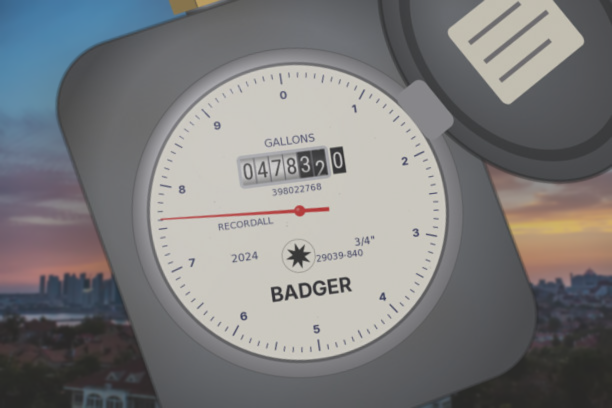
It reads 478317.6; gal
